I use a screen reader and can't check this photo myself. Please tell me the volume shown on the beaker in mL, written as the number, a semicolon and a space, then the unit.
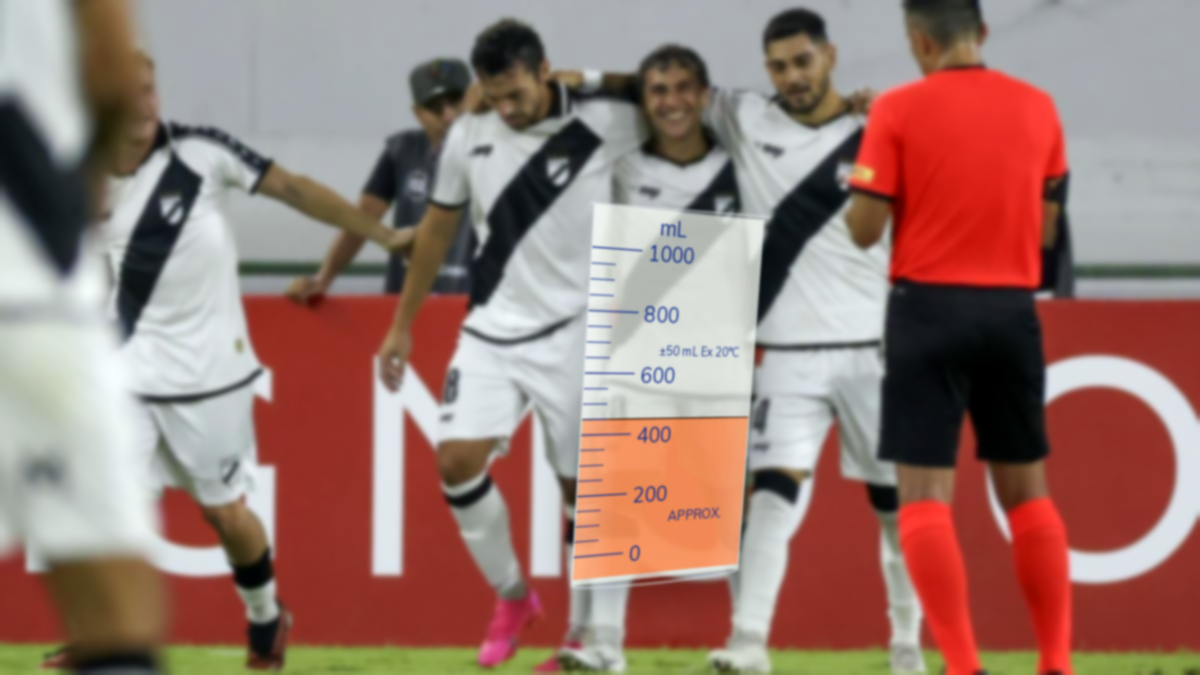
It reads 450; mL
